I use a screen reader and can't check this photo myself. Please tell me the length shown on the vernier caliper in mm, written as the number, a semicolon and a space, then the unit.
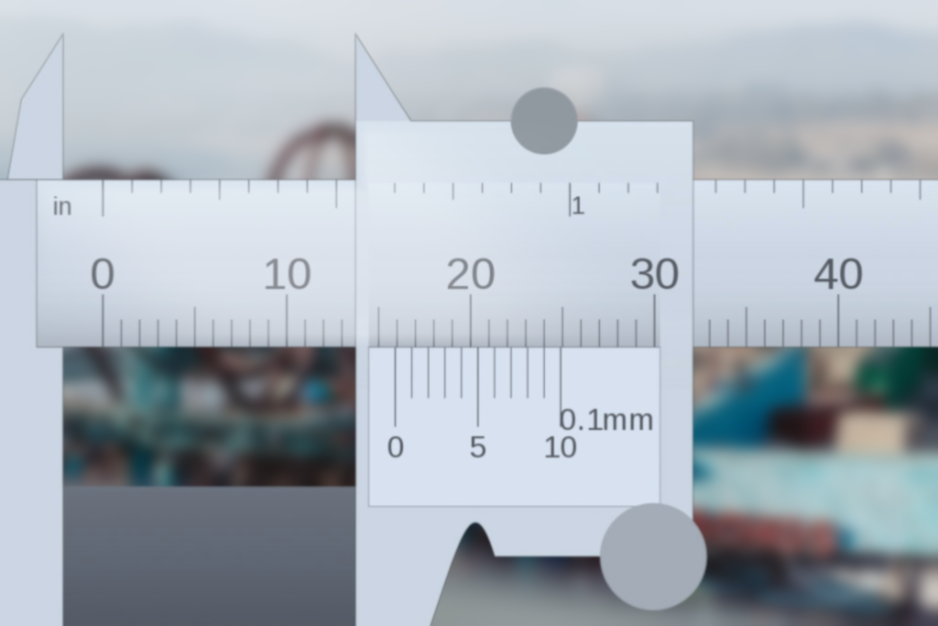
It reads 15.9; mm
